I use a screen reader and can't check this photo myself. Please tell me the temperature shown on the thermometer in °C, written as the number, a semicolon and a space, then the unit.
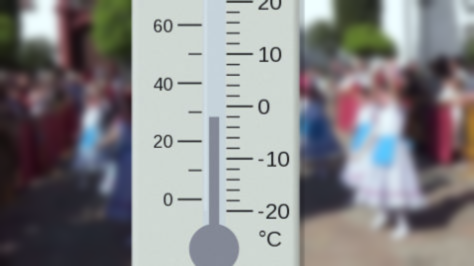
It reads -2; °C
